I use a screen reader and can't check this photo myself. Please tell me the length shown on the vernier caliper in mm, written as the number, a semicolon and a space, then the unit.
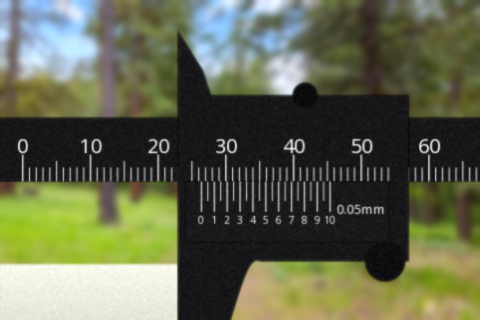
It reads 26.4; mm
